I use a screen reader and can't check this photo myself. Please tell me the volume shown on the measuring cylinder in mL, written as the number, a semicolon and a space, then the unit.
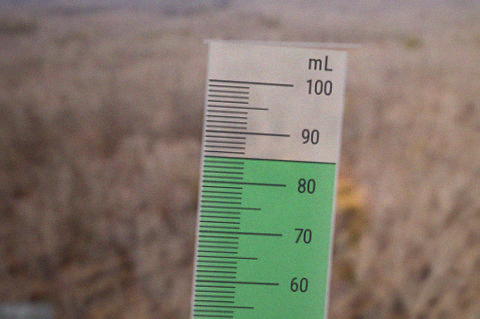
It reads 85; mL
